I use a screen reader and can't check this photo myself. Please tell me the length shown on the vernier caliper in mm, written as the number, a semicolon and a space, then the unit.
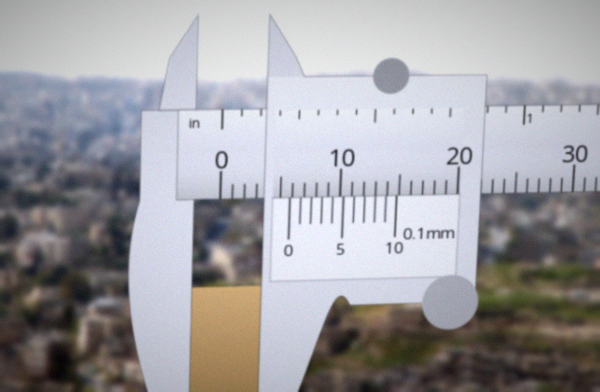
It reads 5.8; mm
